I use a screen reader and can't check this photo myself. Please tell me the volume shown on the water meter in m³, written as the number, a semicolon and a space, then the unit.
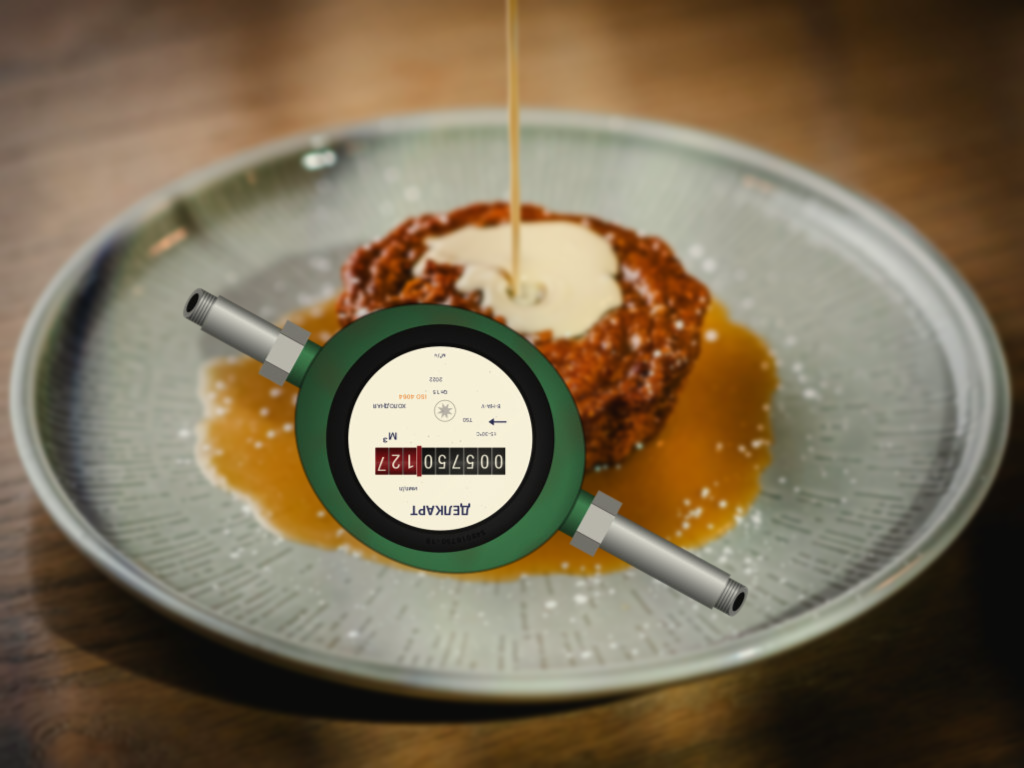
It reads 5750.127; m³
